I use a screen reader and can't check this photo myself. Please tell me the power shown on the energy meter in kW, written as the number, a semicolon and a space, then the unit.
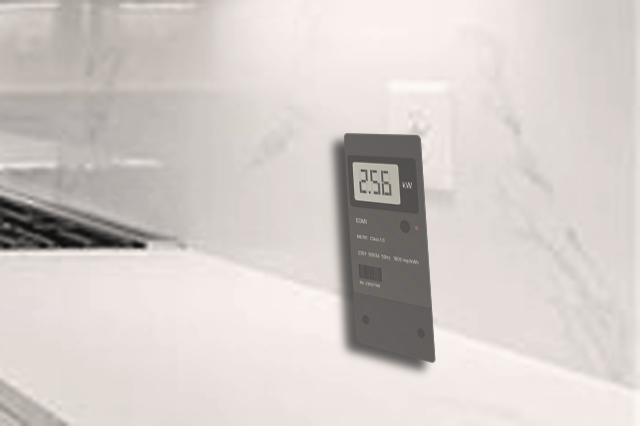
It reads 2.56; kW
